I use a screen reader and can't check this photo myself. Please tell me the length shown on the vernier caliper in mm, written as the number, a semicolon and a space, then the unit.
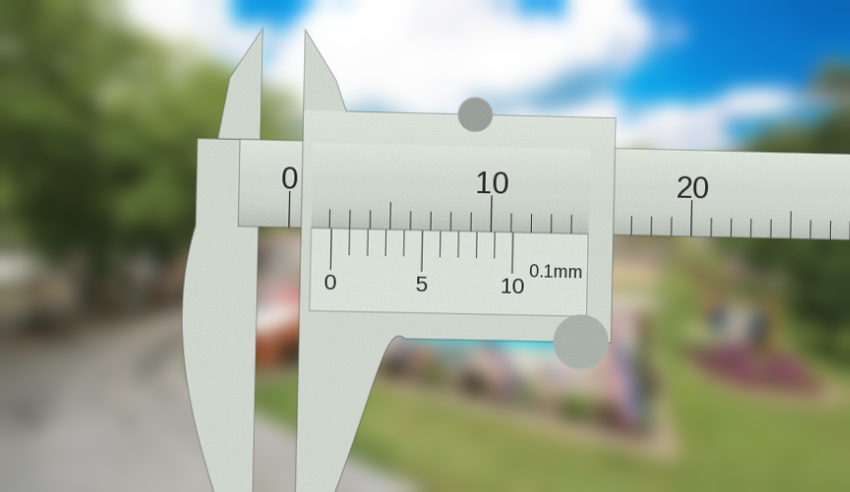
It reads 2.1; mm
